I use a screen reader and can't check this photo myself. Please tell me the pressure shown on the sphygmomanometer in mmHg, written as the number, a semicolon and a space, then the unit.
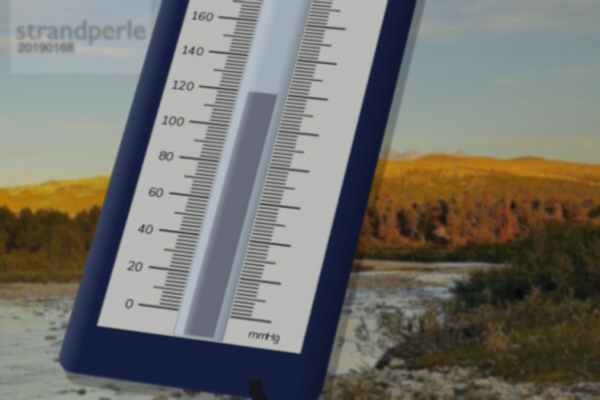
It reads 120; mmHg
